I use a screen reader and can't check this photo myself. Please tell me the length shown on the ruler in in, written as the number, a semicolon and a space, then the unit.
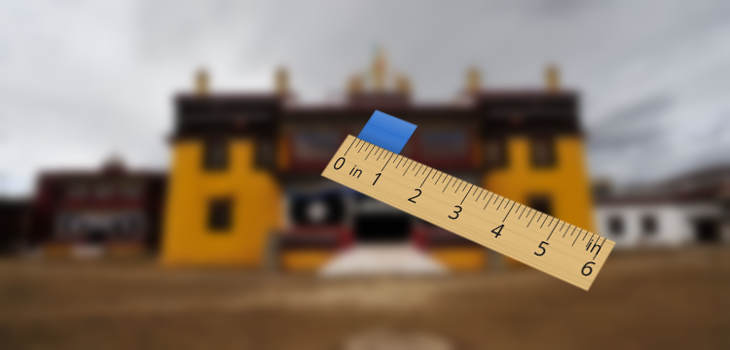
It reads 1.125; in
